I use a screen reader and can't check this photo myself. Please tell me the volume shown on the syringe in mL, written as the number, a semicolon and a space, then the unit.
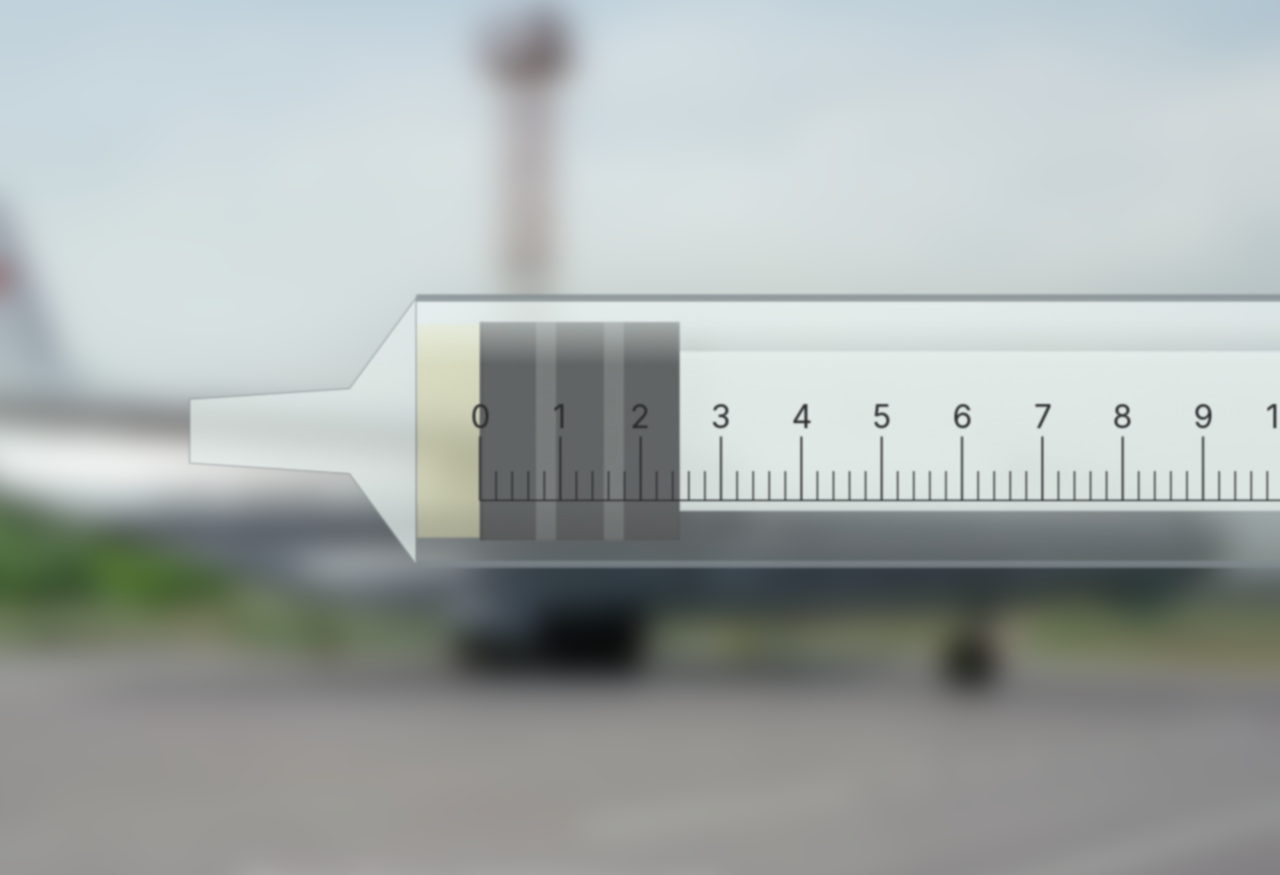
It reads 0; mL
